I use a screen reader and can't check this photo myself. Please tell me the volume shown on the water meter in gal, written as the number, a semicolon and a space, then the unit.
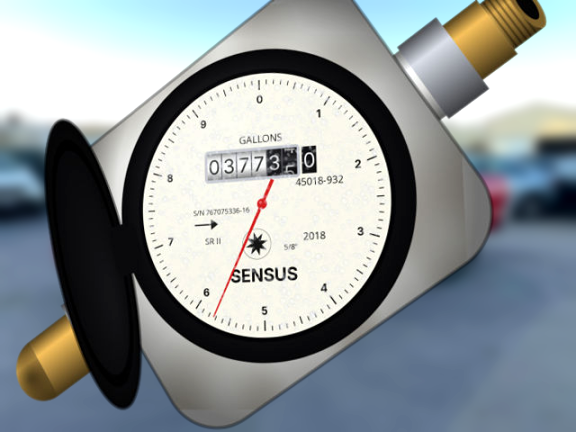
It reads 377345.7; gal
